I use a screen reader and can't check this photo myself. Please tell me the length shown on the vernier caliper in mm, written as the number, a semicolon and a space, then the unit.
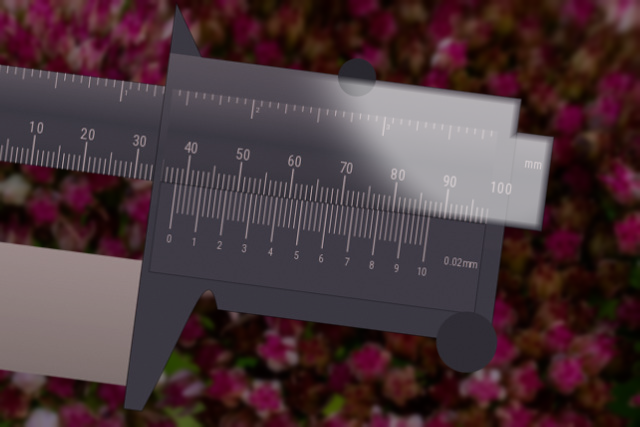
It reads 38.0; mm
